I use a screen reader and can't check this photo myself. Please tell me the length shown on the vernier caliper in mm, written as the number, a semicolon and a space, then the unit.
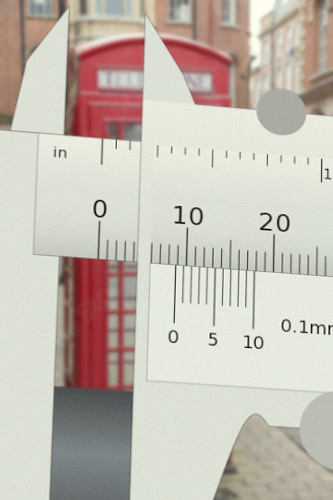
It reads 8.8; mm
